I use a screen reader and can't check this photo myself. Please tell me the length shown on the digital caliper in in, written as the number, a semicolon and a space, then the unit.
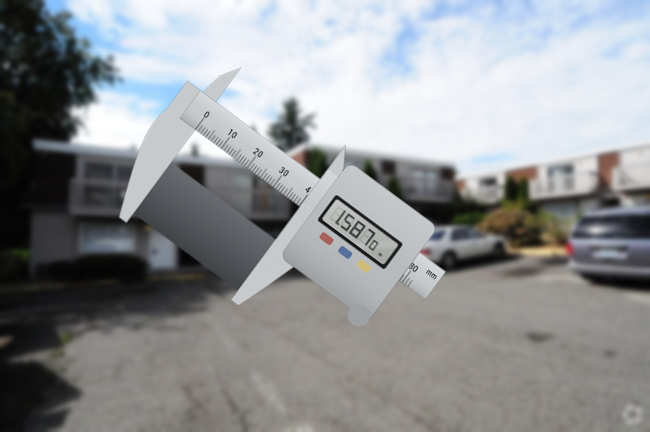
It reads 1.5870; in
